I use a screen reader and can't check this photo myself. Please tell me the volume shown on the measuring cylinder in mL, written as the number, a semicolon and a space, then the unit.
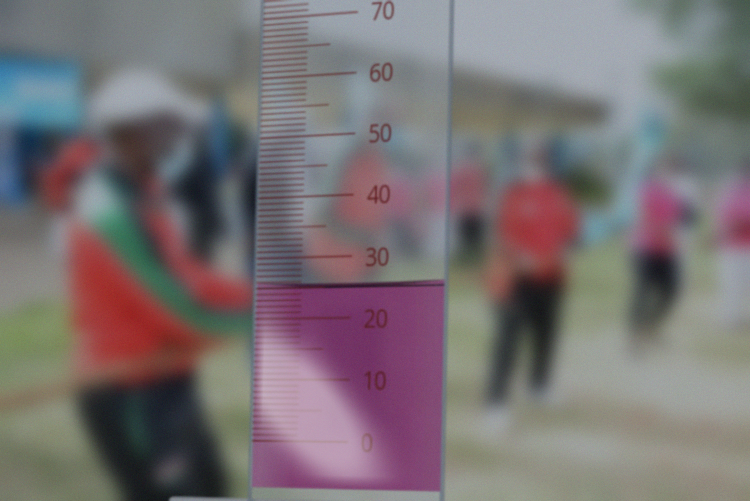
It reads 25; mL
